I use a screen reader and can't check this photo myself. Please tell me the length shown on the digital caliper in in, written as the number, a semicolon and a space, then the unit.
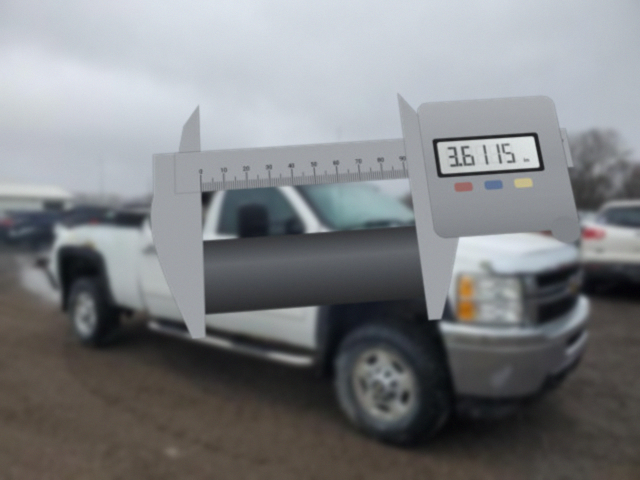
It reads 3.6115; in
